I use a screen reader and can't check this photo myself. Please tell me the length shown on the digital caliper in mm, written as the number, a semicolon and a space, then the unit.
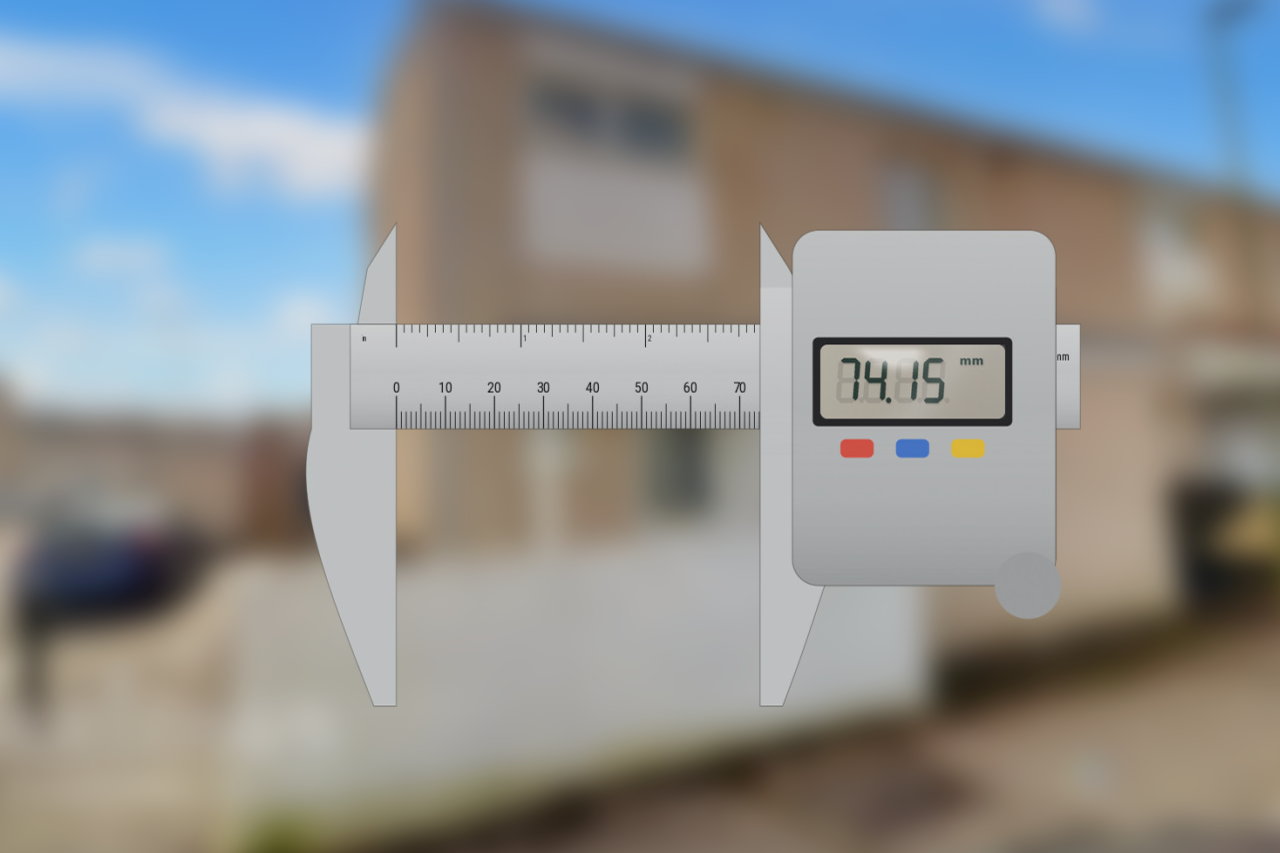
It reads 74.15; mm
